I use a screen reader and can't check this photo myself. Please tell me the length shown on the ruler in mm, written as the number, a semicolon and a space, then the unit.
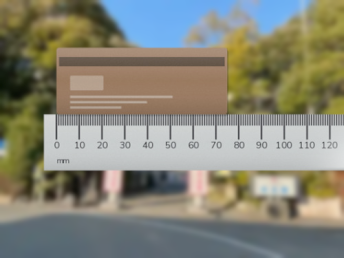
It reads 75; mm
